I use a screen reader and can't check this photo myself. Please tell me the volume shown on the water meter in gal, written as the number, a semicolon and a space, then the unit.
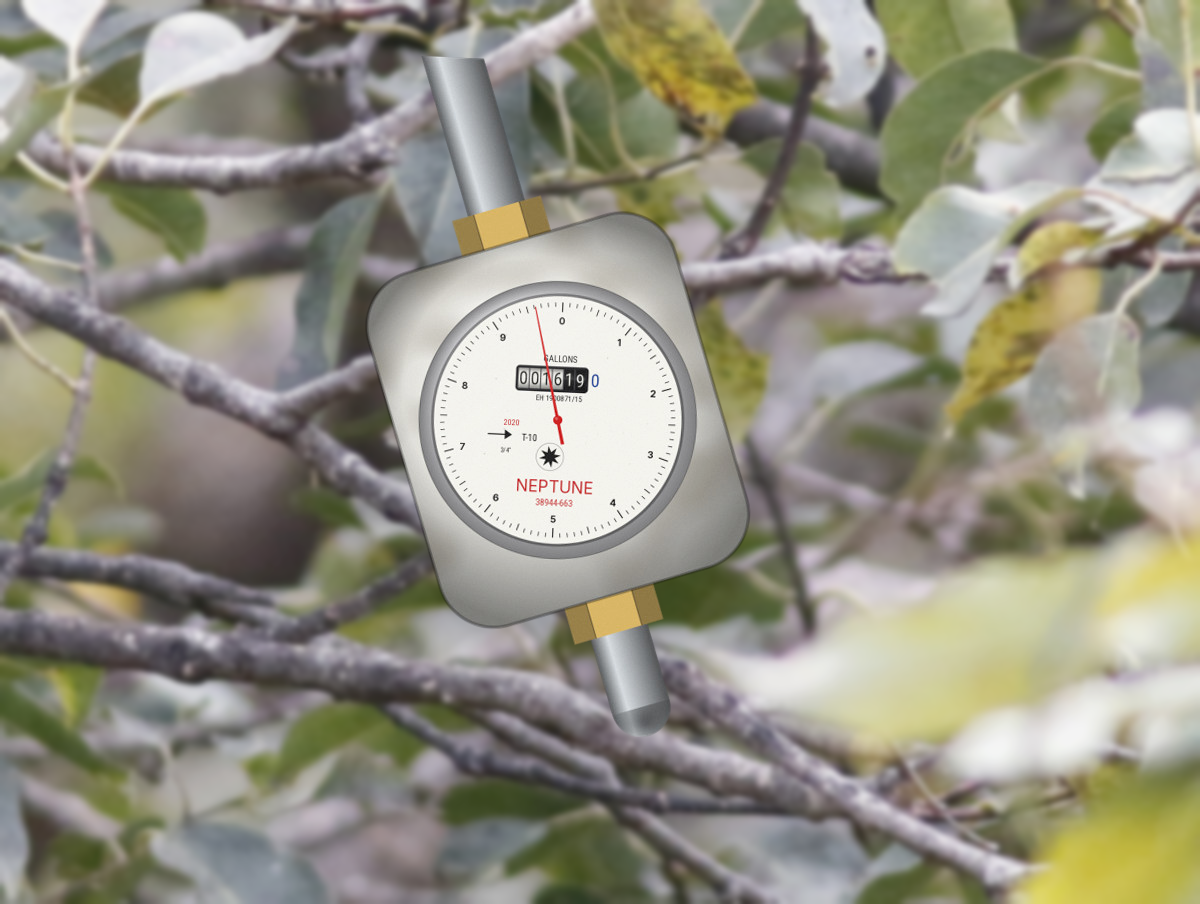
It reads 16189.6; gal
